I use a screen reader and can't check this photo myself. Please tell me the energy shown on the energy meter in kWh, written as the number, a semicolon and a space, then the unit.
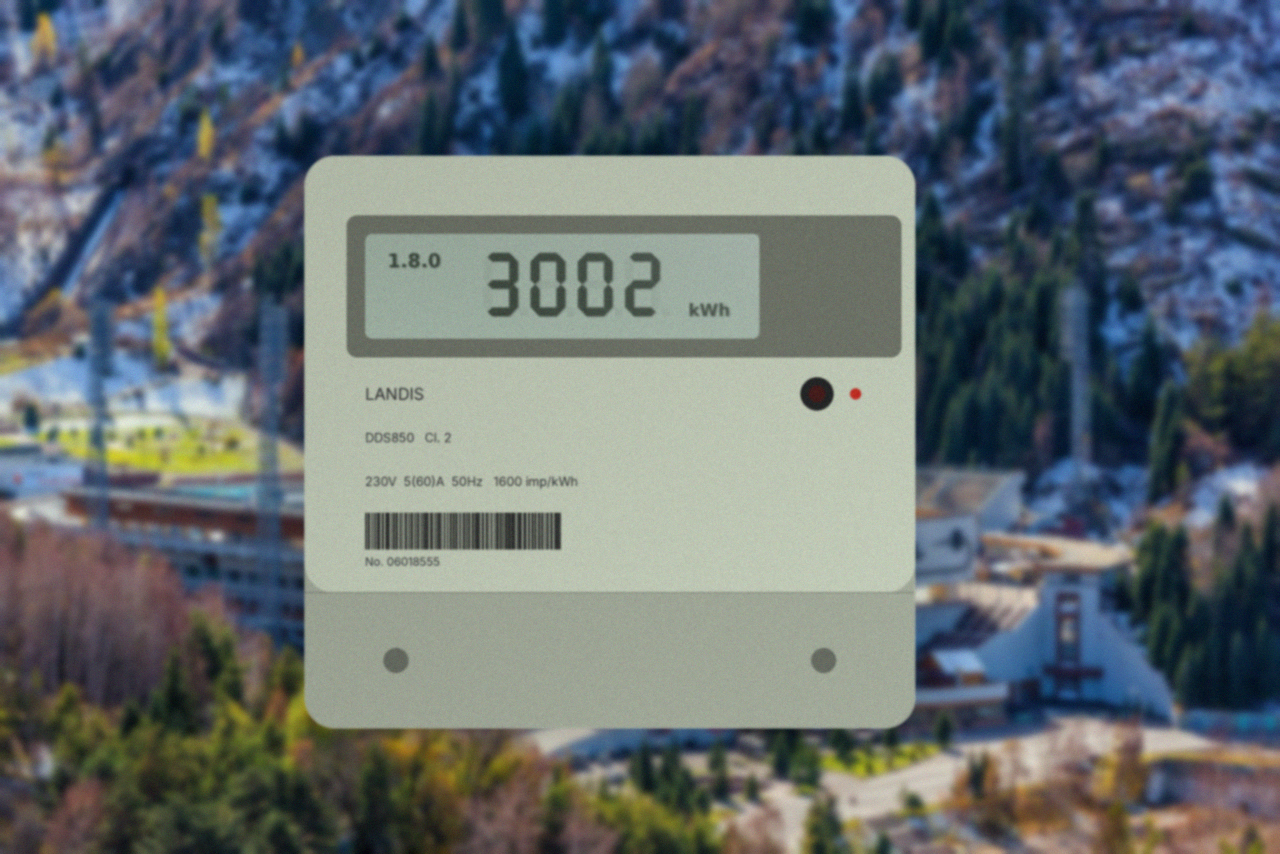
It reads 3002; kWh
